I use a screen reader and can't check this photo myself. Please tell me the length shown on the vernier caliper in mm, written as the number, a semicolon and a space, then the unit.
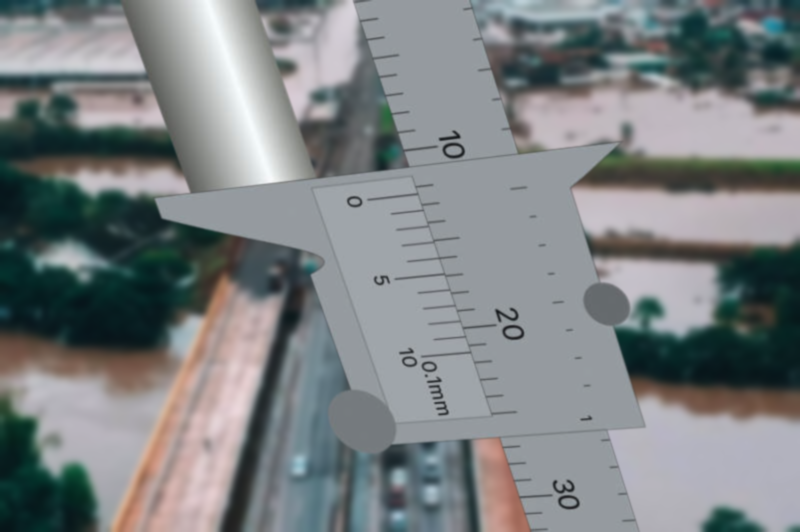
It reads 12.4; mm
